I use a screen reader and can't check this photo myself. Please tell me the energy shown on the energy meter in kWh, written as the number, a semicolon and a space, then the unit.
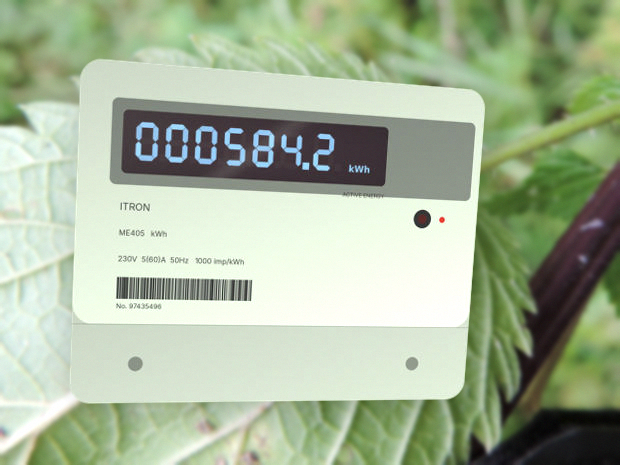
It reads 584.2; kWh
